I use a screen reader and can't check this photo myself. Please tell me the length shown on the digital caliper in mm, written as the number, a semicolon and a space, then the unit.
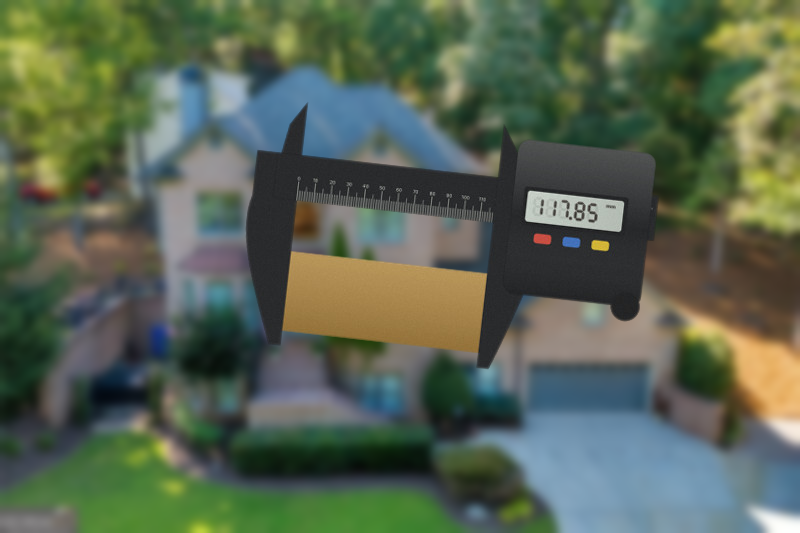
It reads 117.85; mm
